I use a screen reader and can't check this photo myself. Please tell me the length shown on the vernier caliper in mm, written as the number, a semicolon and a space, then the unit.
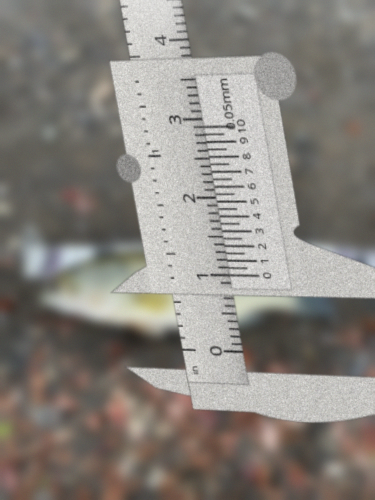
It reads 10.0; mm
